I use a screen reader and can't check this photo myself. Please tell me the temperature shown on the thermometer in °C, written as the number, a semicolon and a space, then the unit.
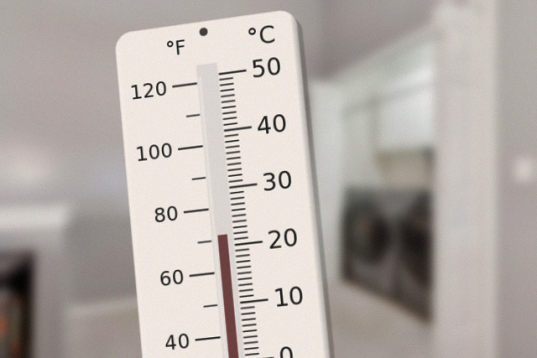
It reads 22; °C
